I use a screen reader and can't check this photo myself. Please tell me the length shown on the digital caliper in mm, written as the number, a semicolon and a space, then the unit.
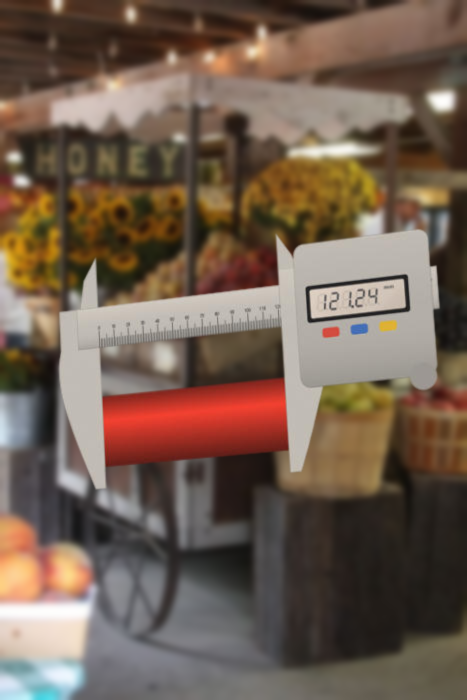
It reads 121.24; mm
